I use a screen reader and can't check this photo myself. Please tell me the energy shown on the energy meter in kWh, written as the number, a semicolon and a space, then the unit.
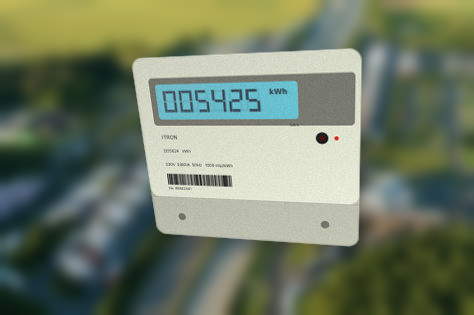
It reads 5425; kWh
